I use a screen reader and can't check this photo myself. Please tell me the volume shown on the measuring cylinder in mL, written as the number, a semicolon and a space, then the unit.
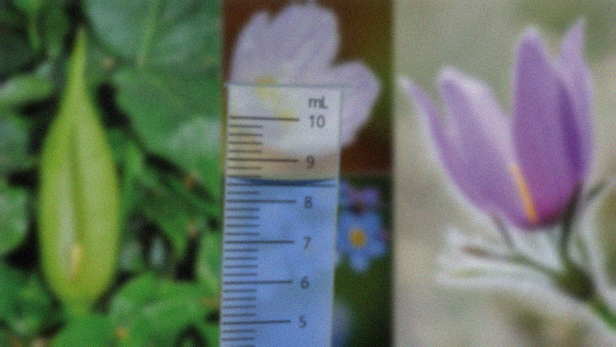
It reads 8.4; mL
